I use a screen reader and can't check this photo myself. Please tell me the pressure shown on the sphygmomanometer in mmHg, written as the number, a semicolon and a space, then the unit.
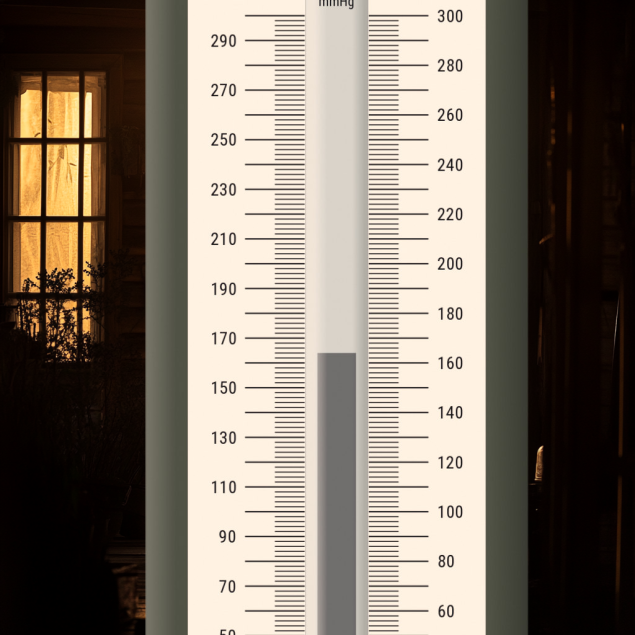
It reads 164; mmHg
